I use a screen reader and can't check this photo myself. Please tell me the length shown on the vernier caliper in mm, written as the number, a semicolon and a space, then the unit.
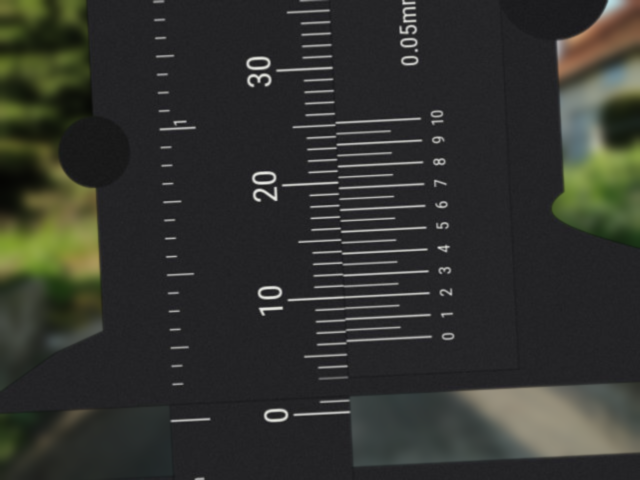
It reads 6.2; mm
